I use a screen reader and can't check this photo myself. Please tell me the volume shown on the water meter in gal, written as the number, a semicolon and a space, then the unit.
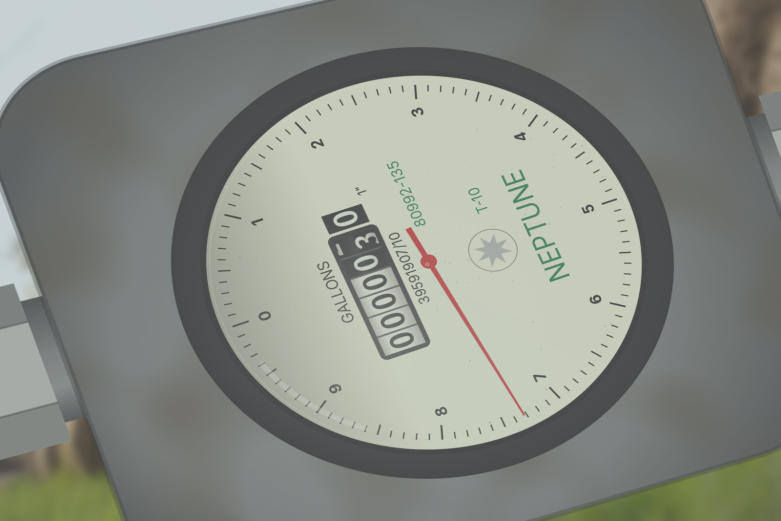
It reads 27.3; gal
